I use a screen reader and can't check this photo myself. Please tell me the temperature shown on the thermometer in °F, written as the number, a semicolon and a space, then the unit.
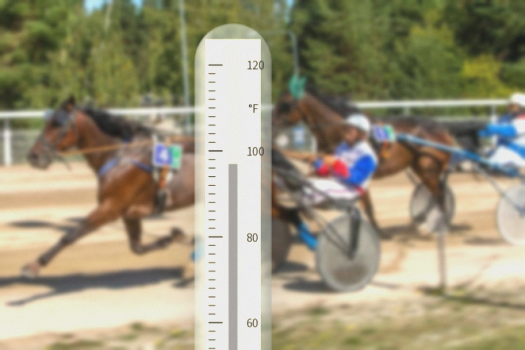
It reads 97; °F
